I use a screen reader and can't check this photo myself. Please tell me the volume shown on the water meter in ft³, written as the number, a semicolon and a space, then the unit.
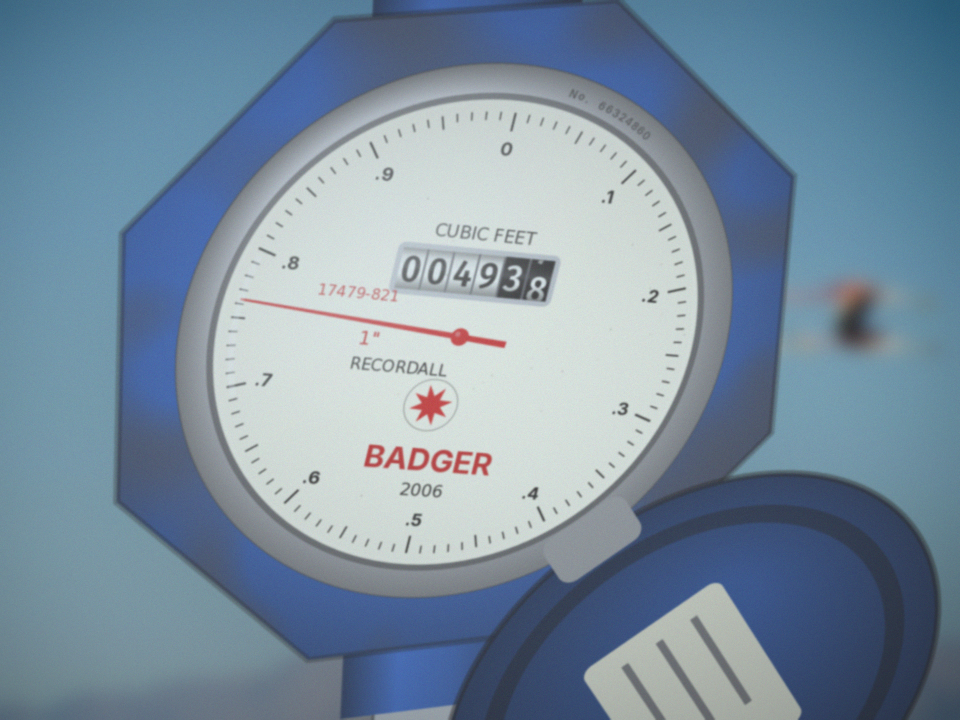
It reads 4937.76; ft³
